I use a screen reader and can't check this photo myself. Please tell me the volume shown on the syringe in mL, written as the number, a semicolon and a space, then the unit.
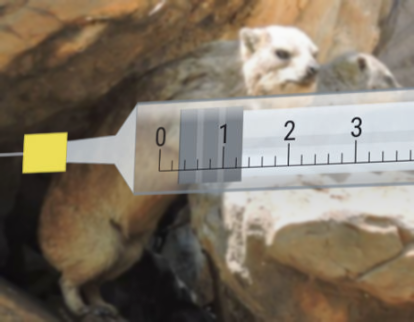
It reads 0.3; mL
